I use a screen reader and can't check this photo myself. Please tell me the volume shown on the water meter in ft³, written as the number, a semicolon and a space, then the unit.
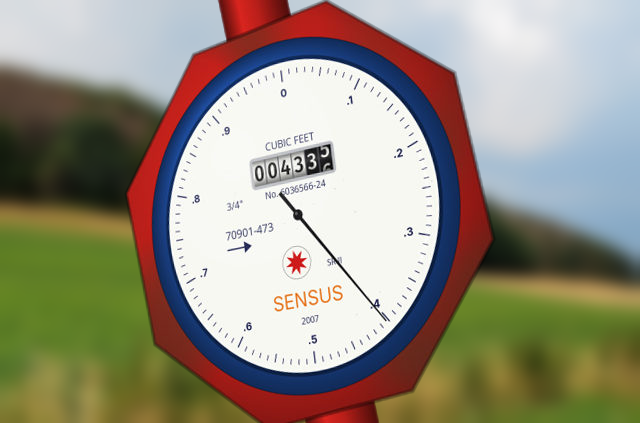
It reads 4335.40; ft³
